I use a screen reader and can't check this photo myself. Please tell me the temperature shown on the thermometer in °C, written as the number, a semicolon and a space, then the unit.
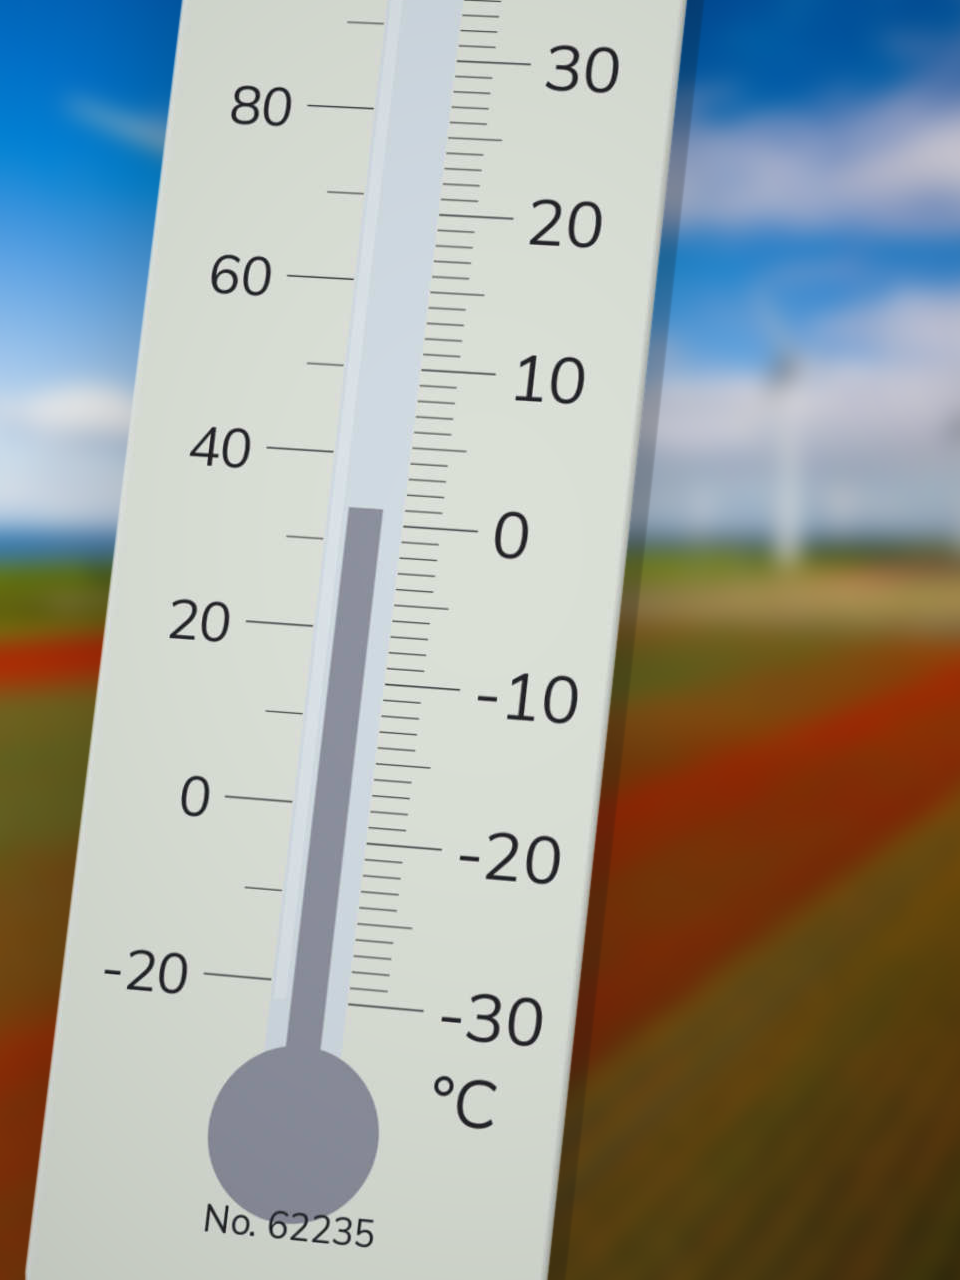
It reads 1; °C
